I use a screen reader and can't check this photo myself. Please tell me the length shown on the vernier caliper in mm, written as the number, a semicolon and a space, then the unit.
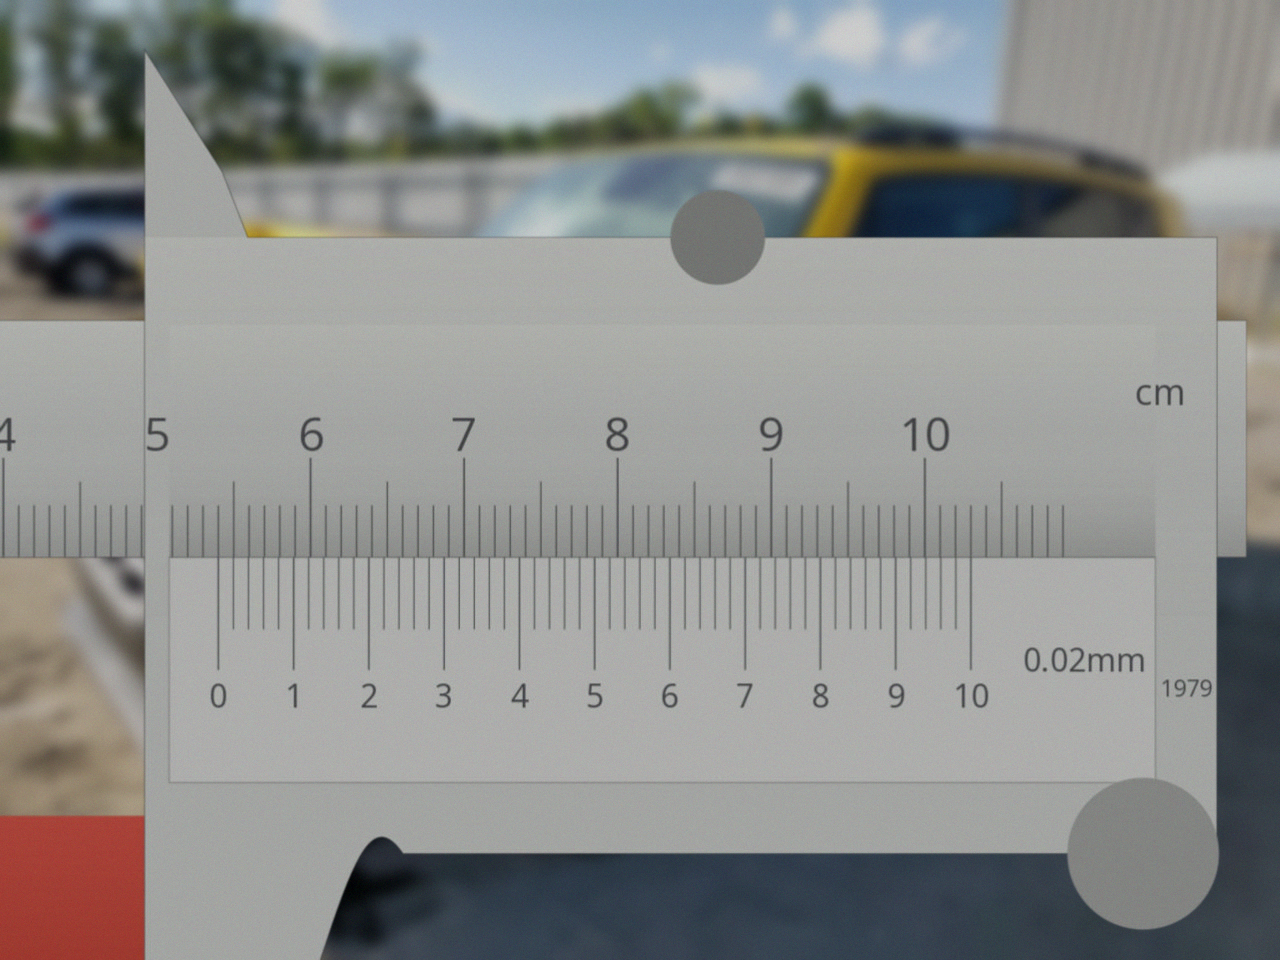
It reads 54.0; mm
